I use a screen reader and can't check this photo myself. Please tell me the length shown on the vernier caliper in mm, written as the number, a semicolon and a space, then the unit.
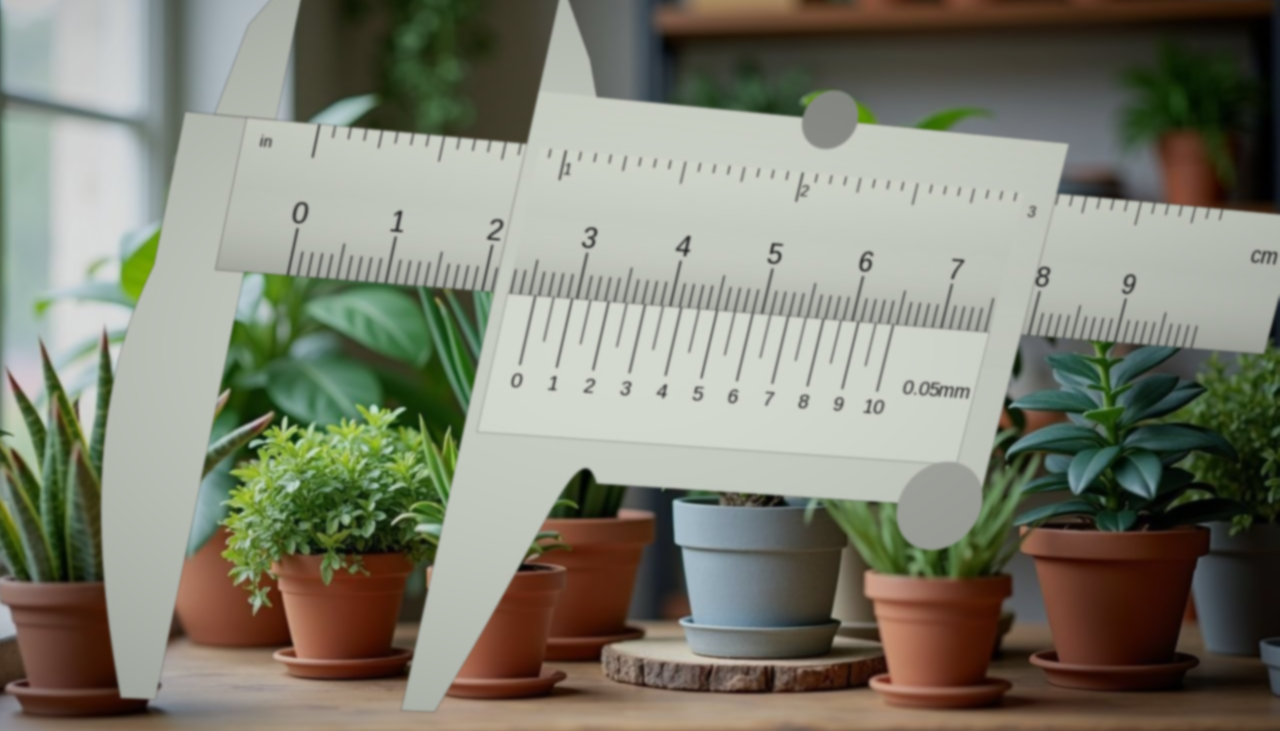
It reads 25.6; mm
